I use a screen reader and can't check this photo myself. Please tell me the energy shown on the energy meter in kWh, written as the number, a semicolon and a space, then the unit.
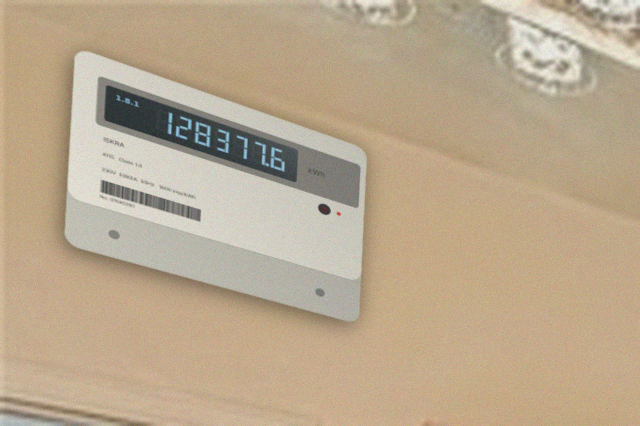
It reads 128377.6; kWh
